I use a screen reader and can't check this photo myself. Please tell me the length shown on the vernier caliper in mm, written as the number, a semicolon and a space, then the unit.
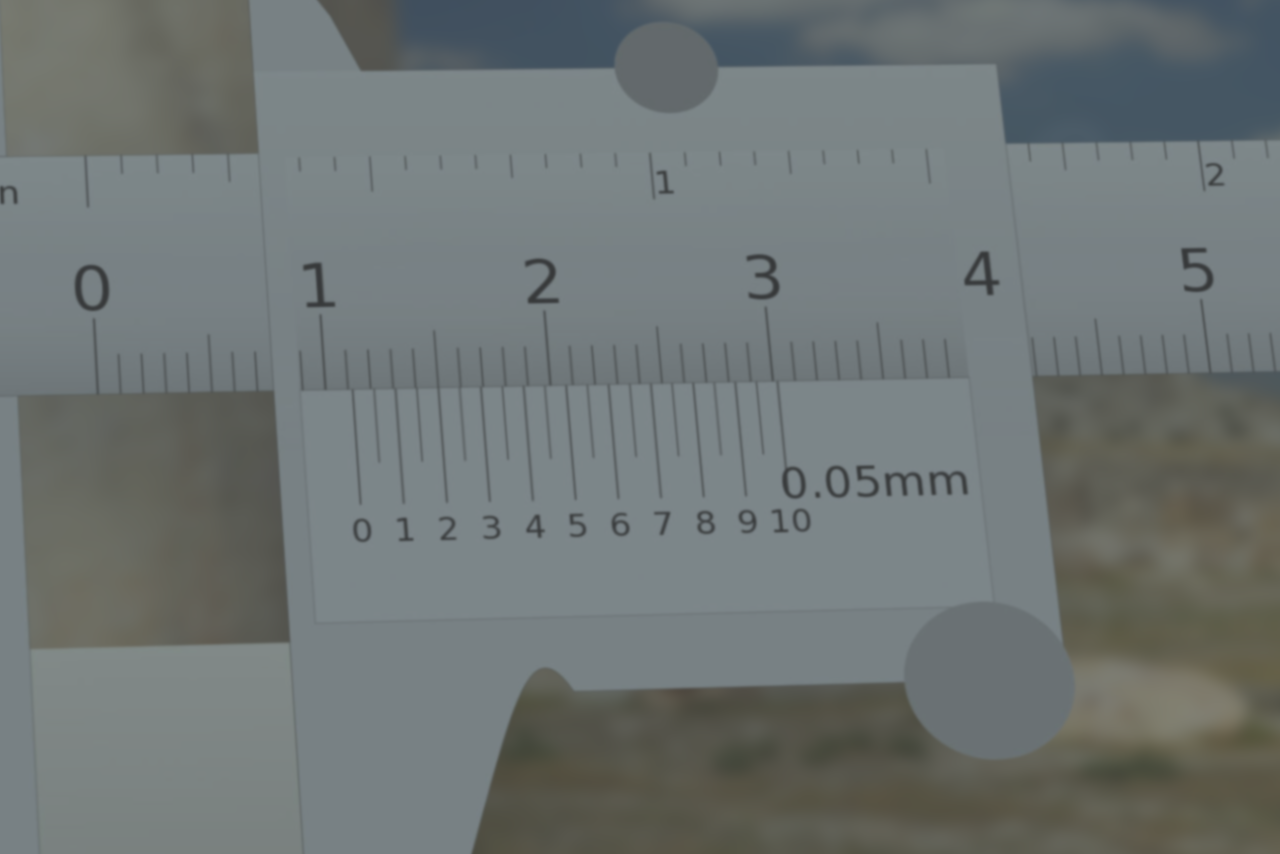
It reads 11.2; mm
